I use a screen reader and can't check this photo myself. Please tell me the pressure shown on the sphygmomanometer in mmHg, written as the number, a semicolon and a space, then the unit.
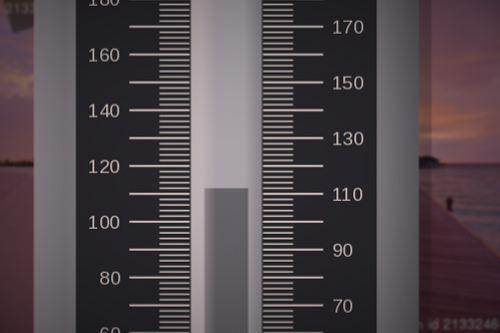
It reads 112; mmHg
